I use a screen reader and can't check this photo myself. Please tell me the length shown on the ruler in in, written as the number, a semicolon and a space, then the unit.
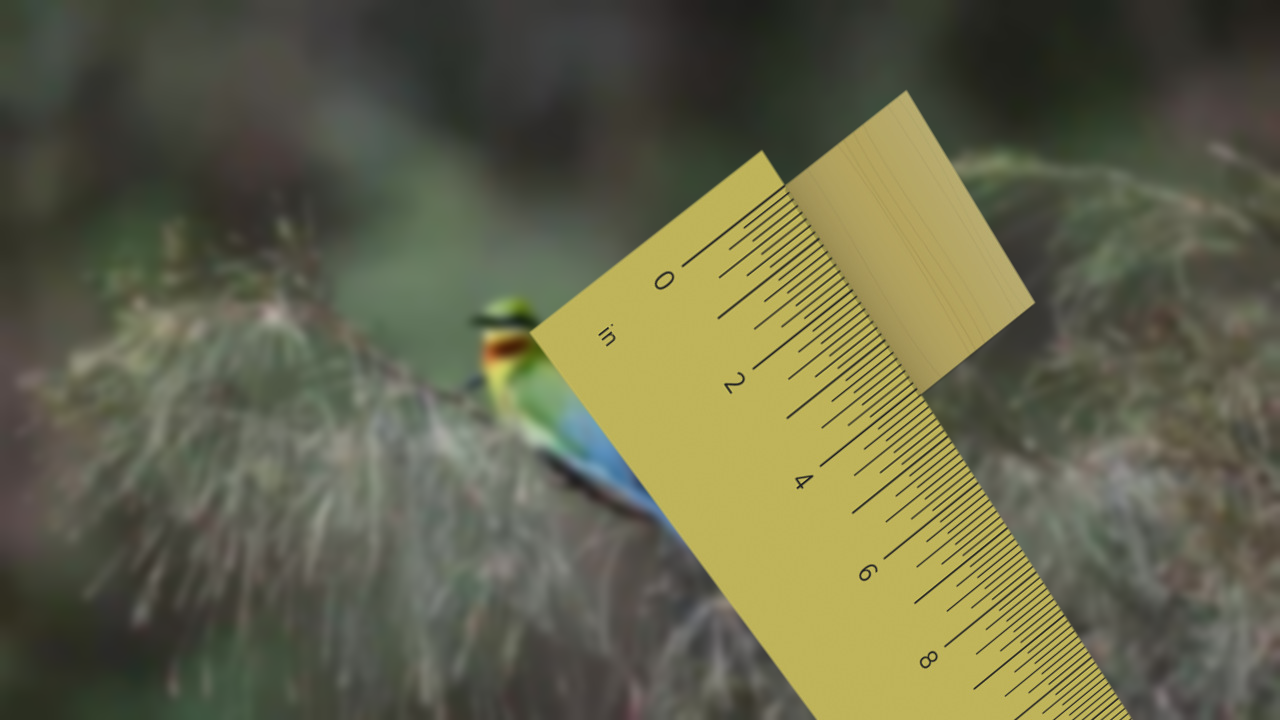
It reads 4.125; in
